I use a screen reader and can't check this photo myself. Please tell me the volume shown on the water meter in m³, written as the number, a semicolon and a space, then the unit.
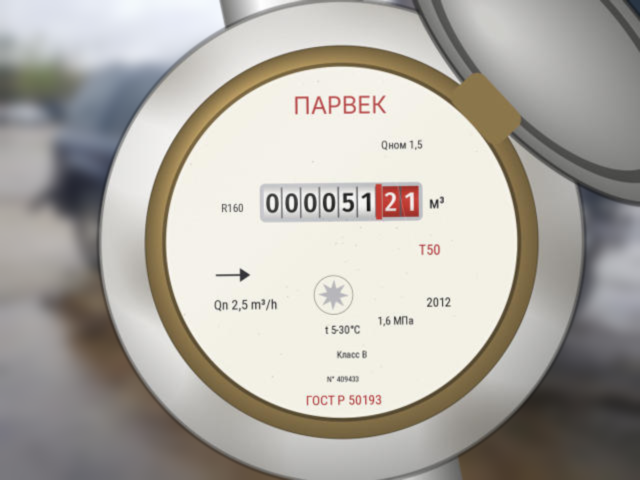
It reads 51.21; m³
